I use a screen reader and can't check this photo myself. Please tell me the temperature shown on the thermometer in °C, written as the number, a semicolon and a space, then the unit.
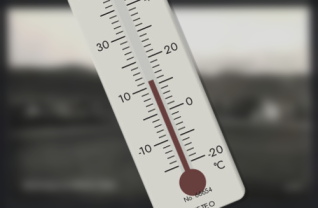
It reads 12; °C
